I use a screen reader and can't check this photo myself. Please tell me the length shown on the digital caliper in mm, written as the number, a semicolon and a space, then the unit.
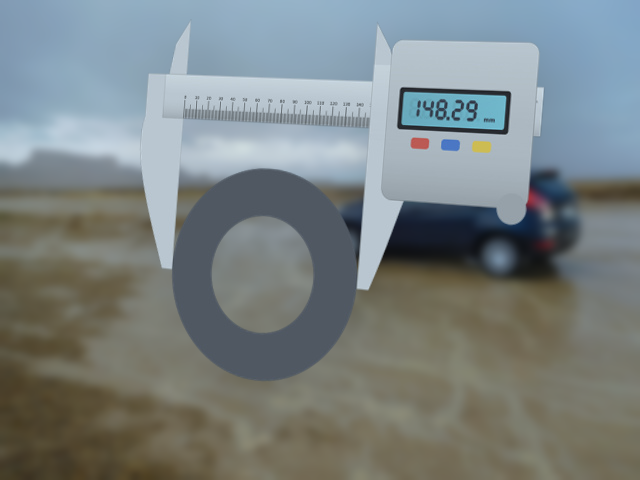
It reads 148.29; mm
